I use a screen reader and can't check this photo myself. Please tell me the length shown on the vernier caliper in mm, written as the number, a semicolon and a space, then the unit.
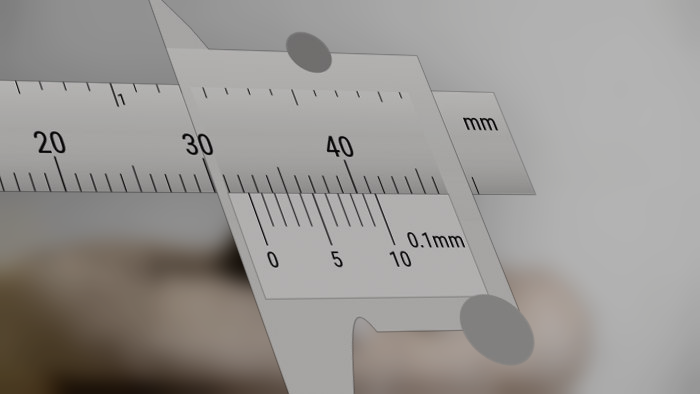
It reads 32.3; mm
